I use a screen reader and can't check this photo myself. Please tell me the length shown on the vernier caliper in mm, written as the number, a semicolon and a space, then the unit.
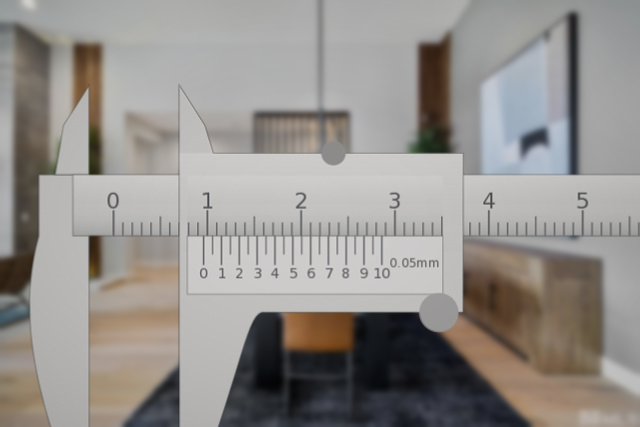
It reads 9.6; mm
